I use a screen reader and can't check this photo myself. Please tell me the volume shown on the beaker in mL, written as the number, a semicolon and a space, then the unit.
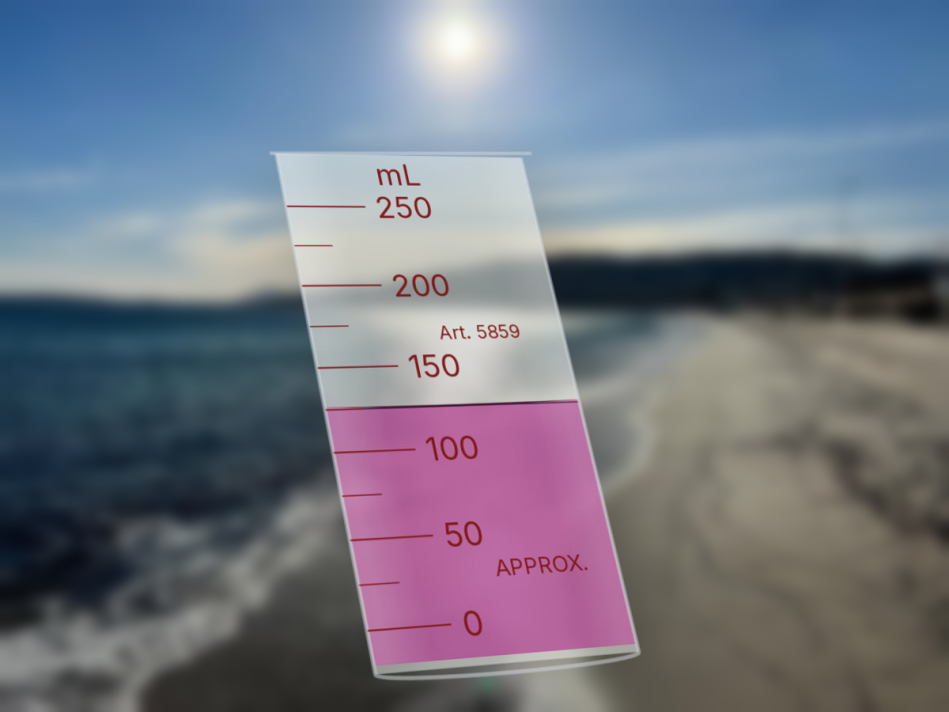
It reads 125; mL
